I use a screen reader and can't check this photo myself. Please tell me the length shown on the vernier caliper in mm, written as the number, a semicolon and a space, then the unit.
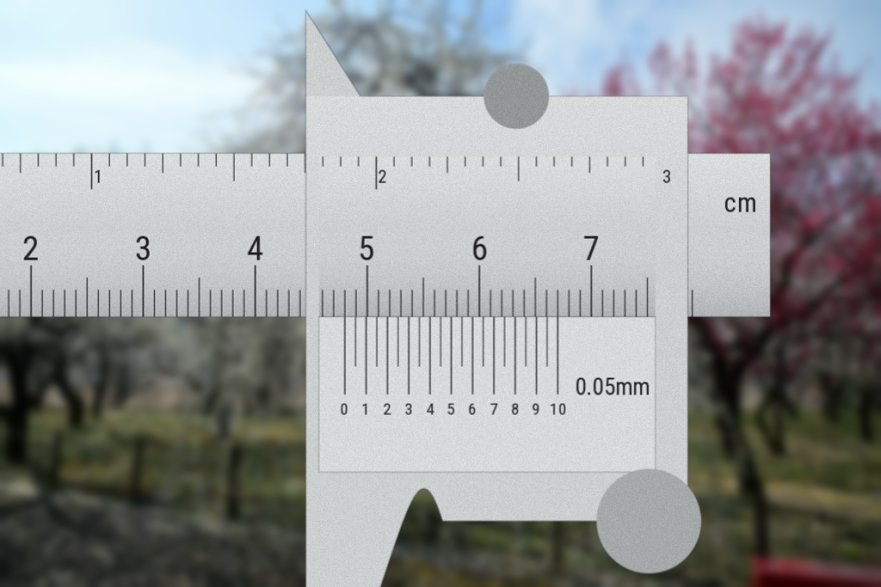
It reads 48.0; mm
